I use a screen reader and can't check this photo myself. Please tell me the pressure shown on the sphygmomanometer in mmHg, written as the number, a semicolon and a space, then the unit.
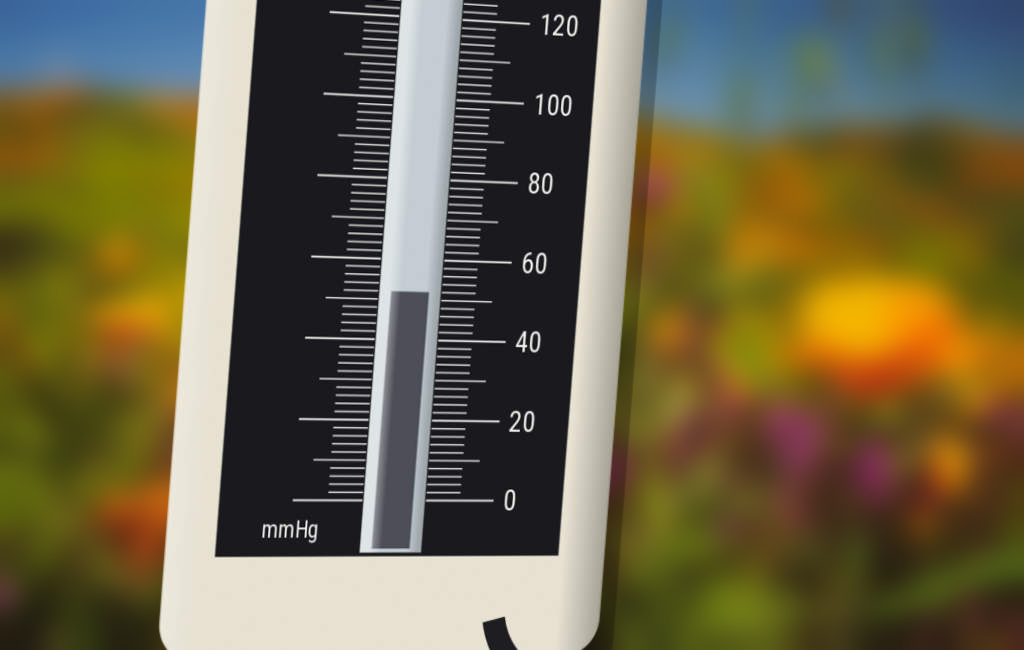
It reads 52; mmHg
